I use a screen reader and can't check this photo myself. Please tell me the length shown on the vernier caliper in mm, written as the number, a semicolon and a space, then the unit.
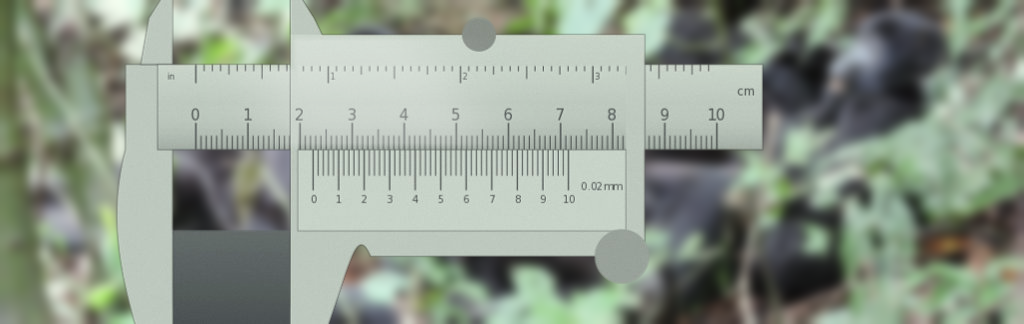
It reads 22.5; mm
